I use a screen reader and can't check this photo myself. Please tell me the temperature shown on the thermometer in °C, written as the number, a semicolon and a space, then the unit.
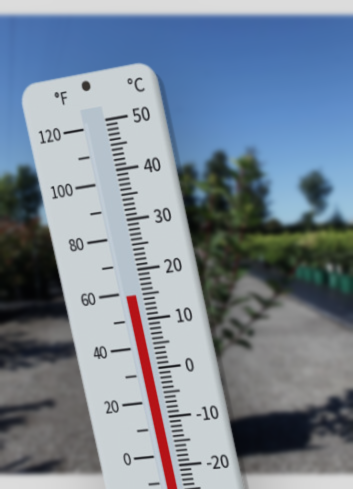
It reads 15; °C
